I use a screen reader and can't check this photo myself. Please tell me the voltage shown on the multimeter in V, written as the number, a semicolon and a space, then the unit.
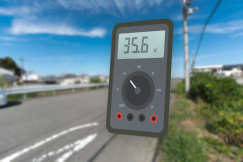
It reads 35.6; V
